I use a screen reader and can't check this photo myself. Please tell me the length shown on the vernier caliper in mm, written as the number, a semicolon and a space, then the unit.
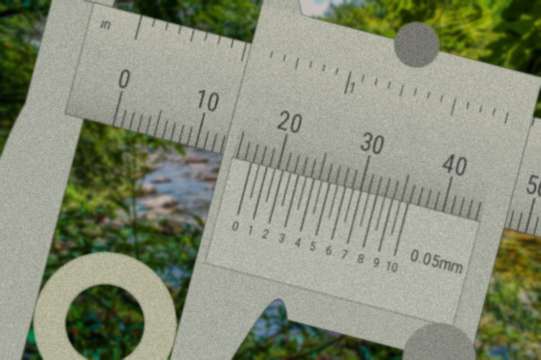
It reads 16.8; mm
